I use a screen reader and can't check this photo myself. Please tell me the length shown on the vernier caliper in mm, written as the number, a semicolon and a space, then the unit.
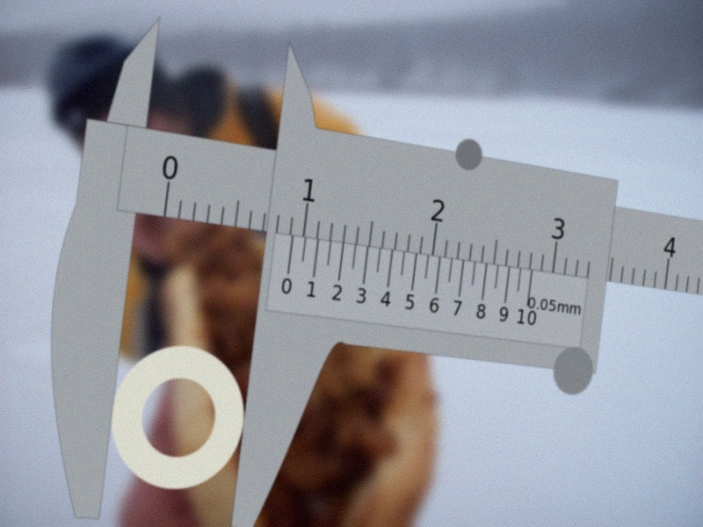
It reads 9.2; mm
